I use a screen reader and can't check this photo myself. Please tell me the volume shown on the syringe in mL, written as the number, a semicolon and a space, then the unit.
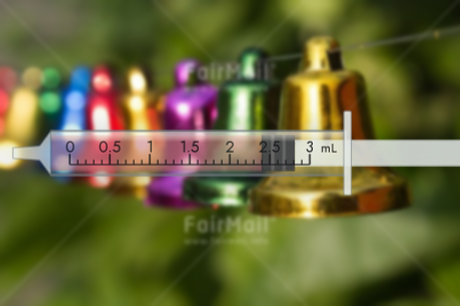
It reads 2.4; mL
